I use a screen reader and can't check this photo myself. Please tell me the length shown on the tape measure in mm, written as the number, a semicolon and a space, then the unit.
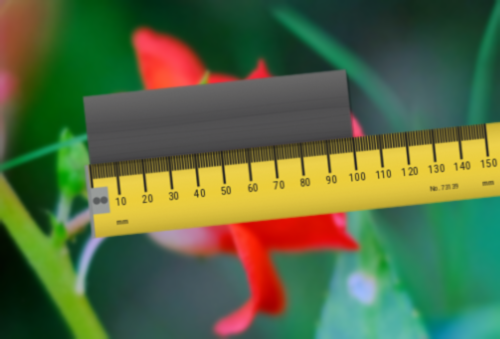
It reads 100; mm
